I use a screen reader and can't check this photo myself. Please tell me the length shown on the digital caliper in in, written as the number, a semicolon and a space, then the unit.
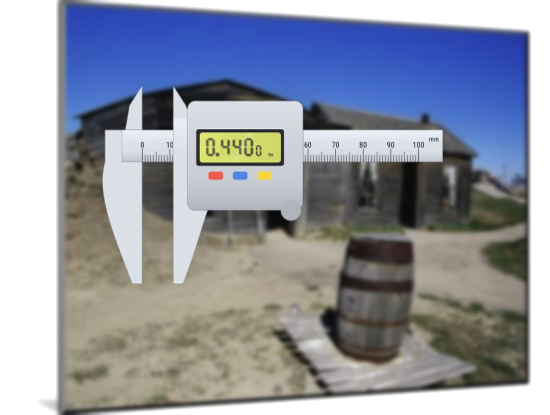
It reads 0.4400; in
